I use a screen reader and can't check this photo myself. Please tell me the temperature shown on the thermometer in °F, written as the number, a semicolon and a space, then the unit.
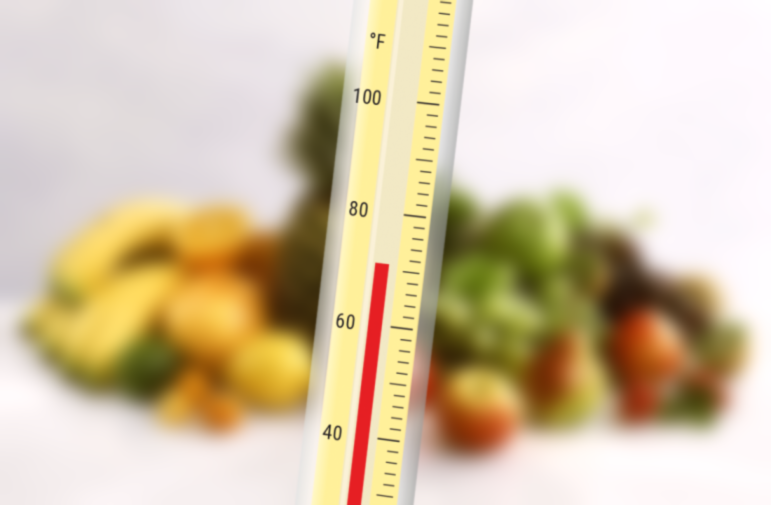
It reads 71; °F
